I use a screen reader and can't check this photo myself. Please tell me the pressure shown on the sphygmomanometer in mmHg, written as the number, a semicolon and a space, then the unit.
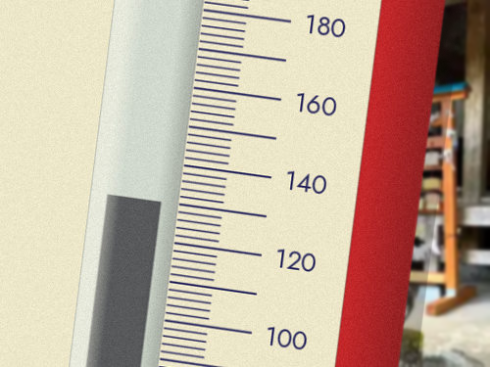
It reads 130; mmHg
